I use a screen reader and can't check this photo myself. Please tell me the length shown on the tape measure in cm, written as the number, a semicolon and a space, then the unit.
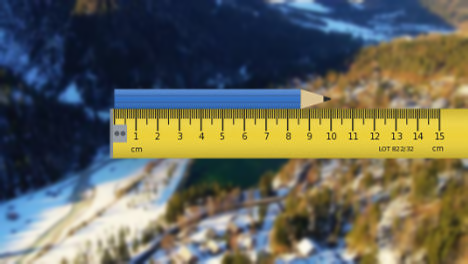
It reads 10; cm
